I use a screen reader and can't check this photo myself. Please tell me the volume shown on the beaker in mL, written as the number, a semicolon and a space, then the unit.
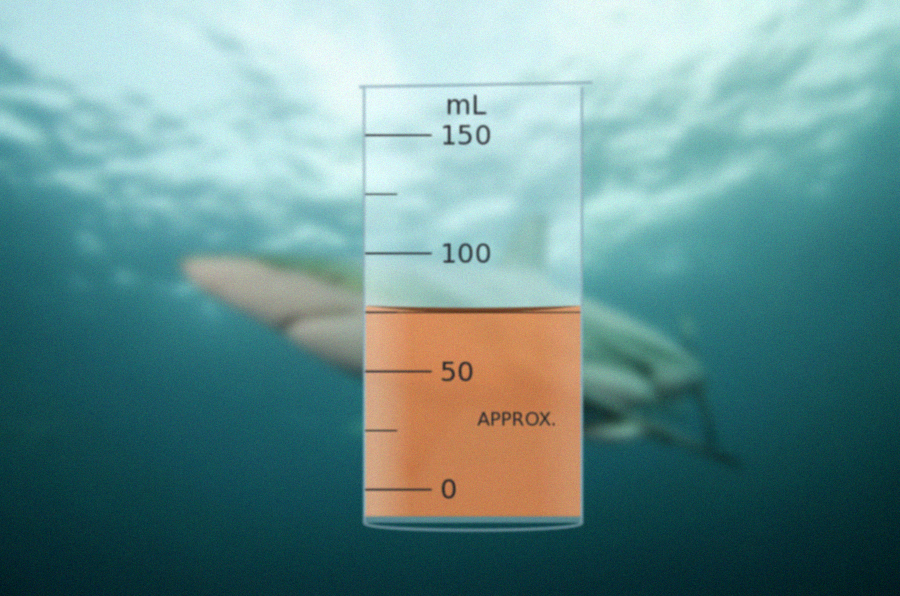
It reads 75; mL
